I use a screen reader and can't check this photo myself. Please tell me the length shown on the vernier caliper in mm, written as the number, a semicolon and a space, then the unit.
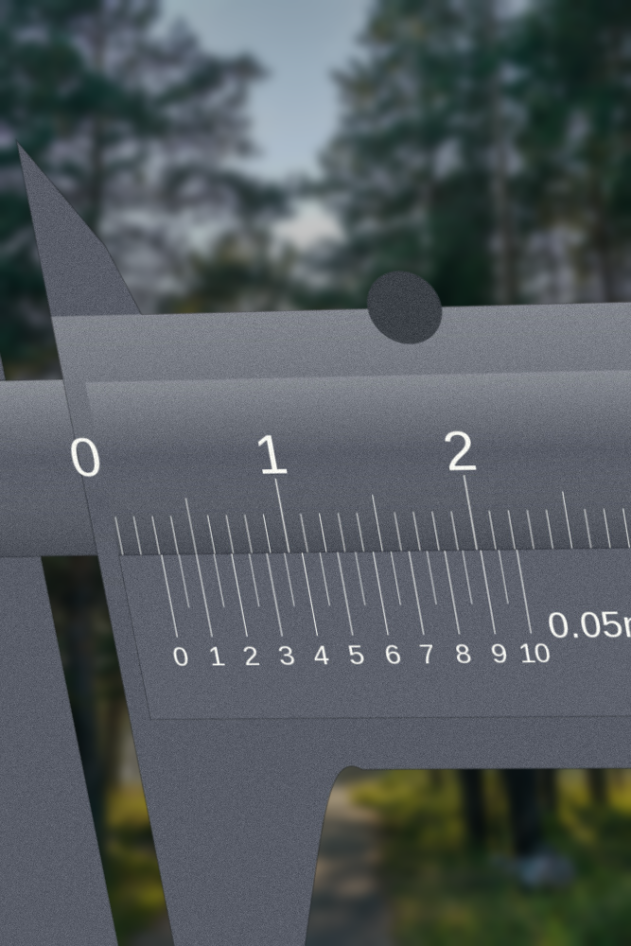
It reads 3.1; mm
